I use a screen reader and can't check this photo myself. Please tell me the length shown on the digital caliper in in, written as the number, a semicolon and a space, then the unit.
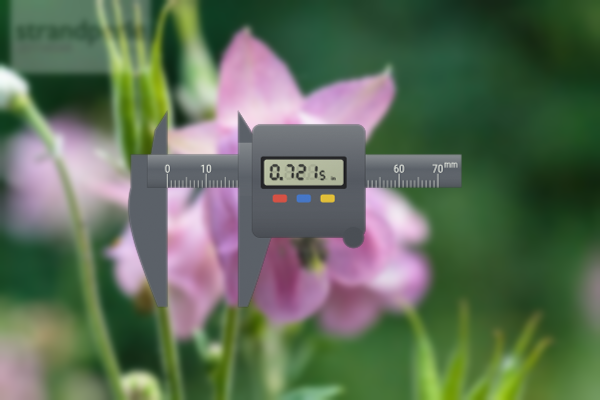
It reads 0.7215; in
